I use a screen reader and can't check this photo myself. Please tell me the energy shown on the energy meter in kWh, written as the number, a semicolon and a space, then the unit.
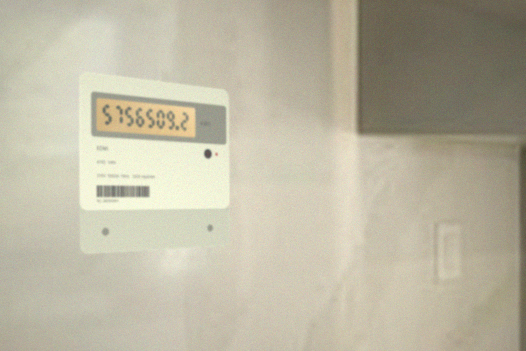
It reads 5756509.2; kWh
